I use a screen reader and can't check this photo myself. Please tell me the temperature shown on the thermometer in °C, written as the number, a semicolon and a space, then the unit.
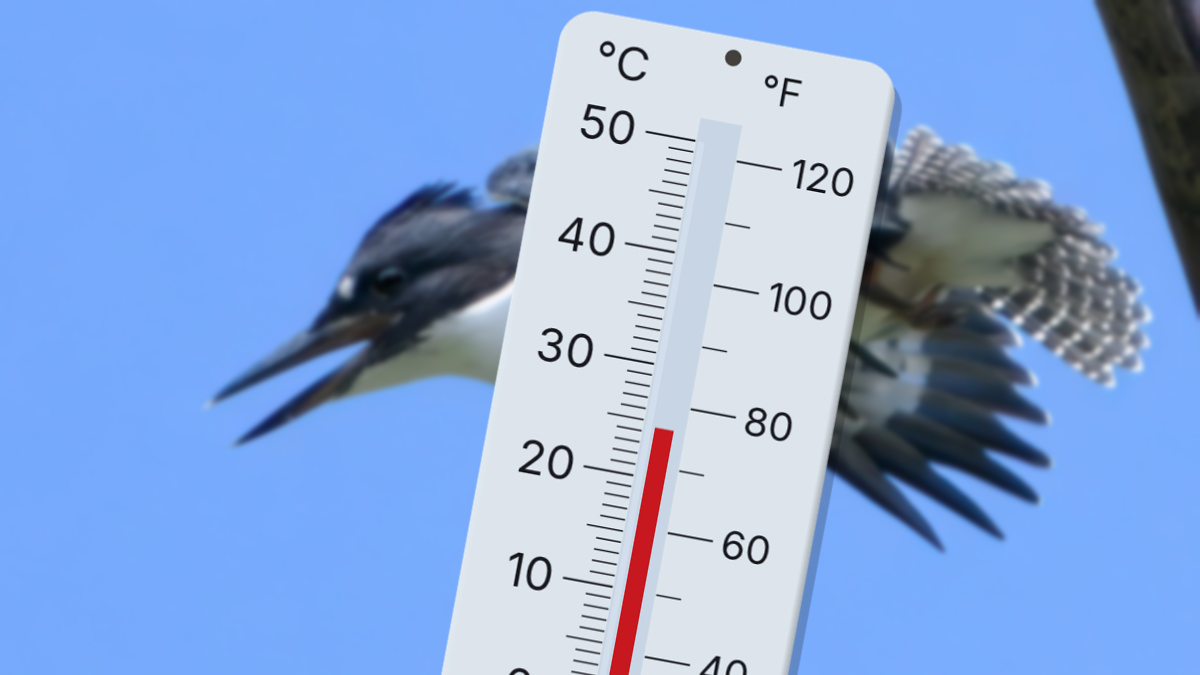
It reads 24.5; °C
